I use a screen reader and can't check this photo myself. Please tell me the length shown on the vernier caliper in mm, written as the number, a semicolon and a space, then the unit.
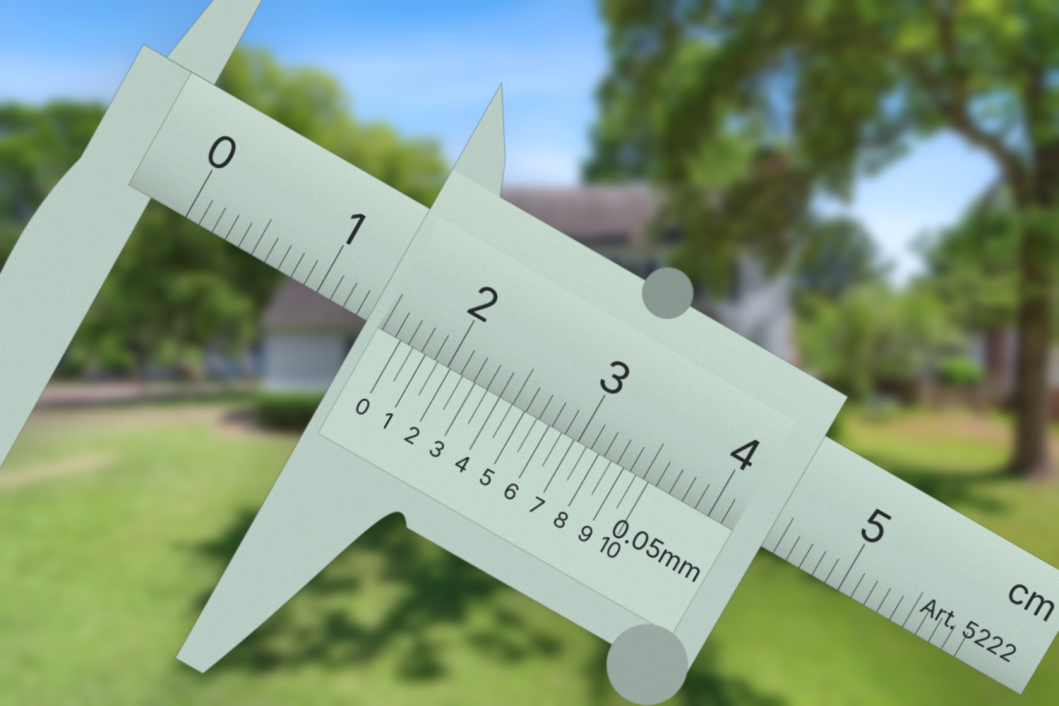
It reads 16.4; mm
